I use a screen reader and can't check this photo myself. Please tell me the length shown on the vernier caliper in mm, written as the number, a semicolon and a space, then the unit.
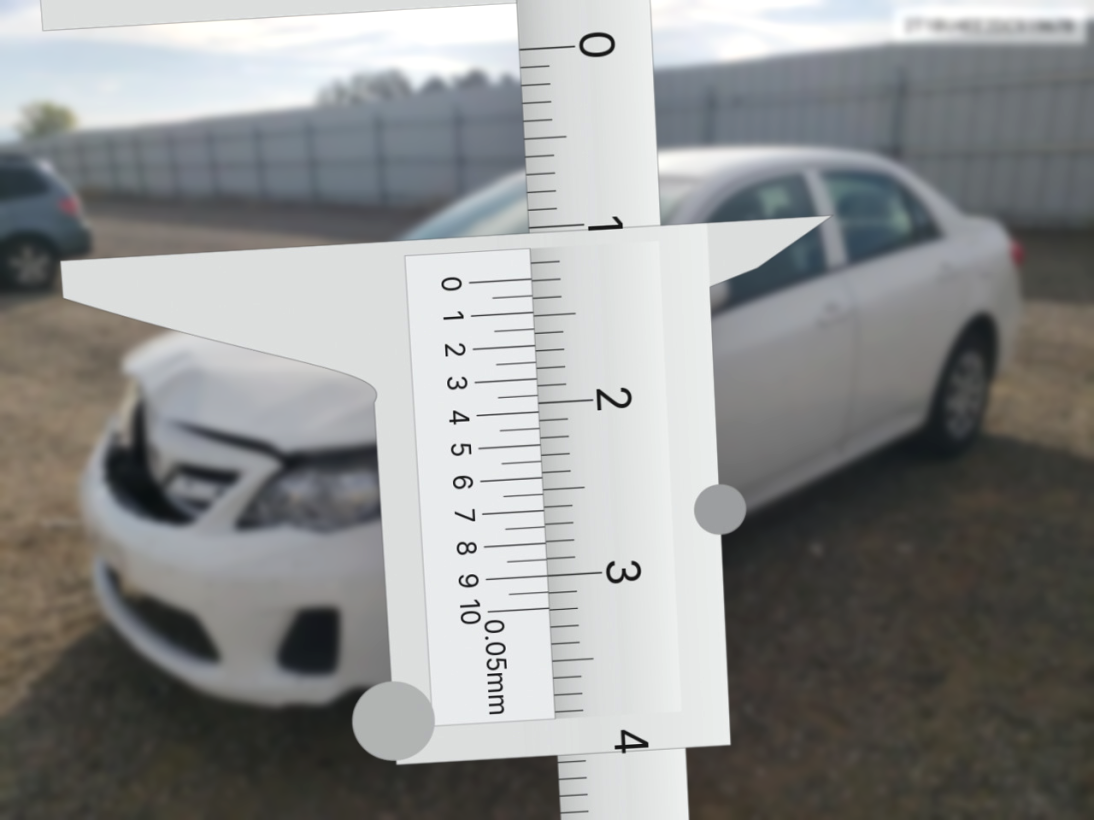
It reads 12.9; mm
